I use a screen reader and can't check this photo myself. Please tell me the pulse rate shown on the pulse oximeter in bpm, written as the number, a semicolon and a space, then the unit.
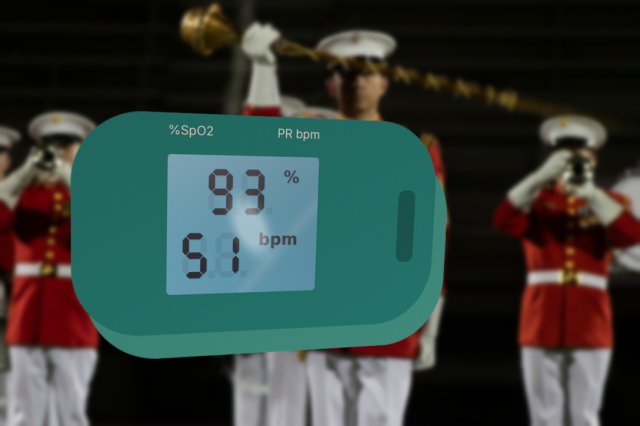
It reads 51; bpm
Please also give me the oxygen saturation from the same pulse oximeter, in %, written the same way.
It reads 93; %
